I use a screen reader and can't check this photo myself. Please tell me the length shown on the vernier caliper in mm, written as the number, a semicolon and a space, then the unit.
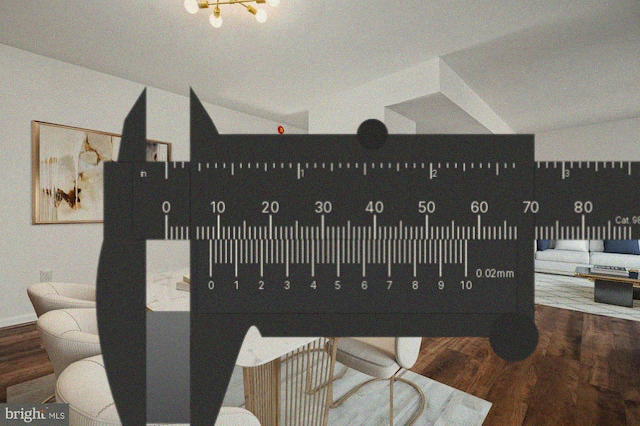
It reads 8.5; mm
